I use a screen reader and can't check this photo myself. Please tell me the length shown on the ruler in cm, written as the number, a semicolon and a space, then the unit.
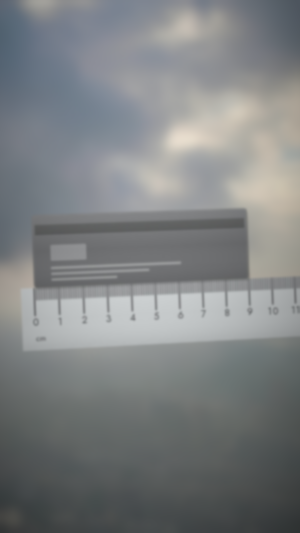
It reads 9; cm
